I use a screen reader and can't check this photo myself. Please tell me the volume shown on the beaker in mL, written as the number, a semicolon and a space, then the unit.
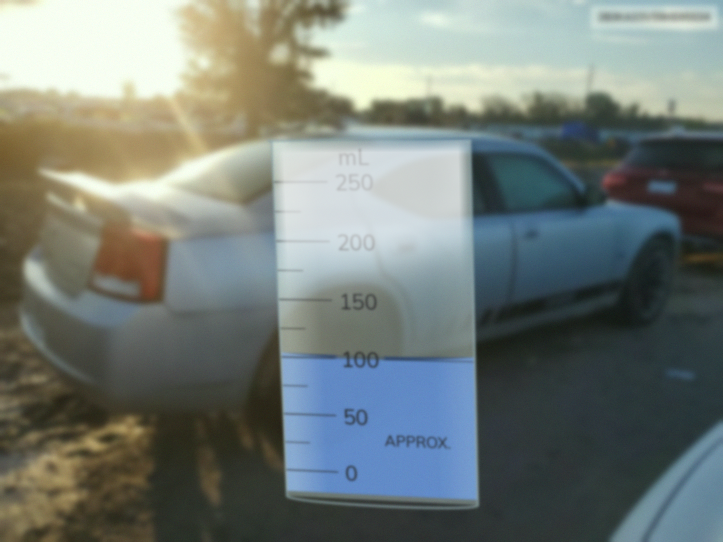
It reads 100; mL
